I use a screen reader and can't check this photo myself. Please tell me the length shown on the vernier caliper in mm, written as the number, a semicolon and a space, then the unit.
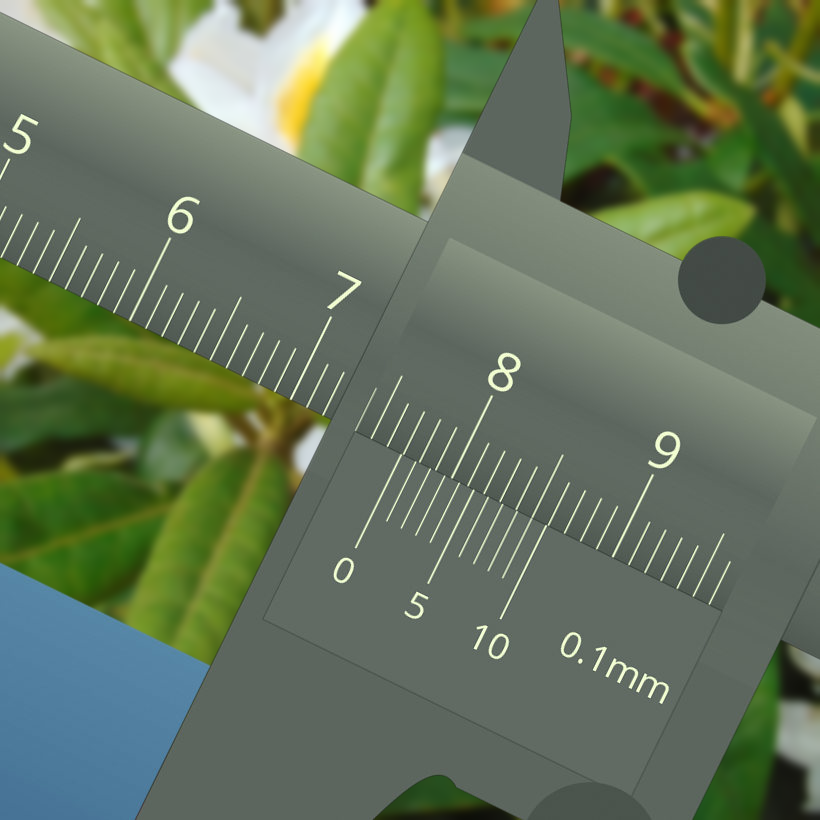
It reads 76.9; mm
